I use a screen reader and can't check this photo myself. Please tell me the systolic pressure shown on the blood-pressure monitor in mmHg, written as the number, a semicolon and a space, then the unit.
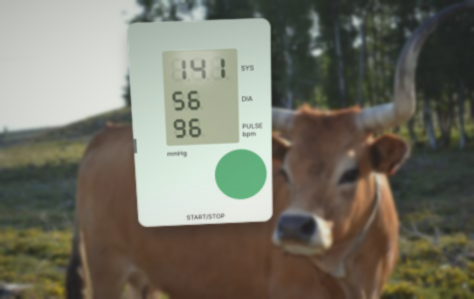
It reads 141; mmHg
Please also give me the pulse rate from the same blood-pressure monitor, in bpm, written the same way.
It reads 96; bpm
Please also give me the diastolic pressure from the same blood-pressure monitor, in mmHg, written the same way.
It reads 56; mmHg
